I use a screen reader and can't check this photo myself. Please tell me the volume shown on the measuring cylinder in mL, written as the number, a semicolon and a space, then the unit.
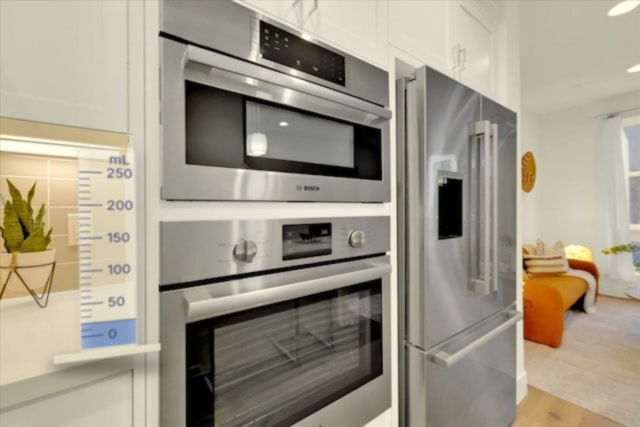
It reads 20; mL
